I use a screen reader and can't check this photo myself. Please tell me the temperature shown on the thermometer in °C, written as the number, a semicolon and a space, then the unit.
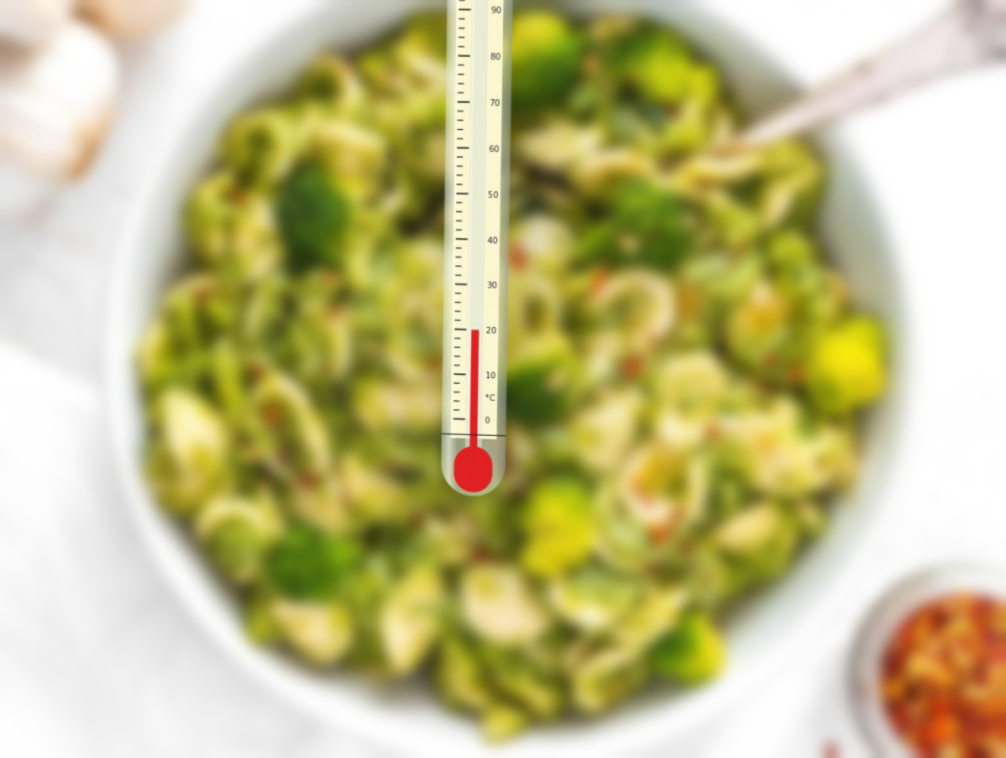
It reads 20; °C
